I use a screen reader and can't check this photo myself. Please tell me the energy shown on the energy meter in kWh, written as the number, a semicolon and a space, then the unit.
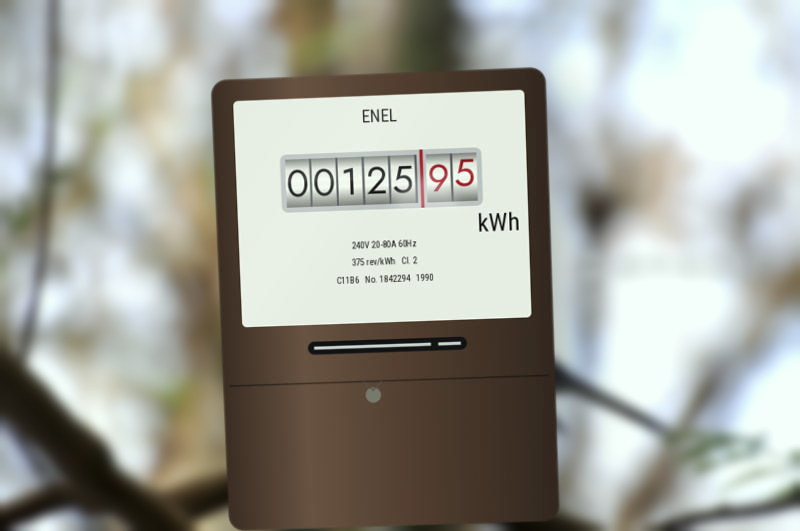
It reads 125.95; kWh
